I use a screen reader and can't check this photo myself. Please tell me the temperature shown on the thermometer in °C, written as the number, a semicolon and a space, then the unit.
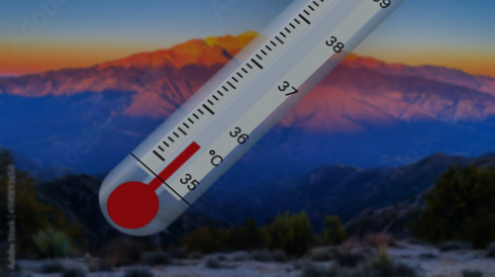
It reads 35.5; °C
